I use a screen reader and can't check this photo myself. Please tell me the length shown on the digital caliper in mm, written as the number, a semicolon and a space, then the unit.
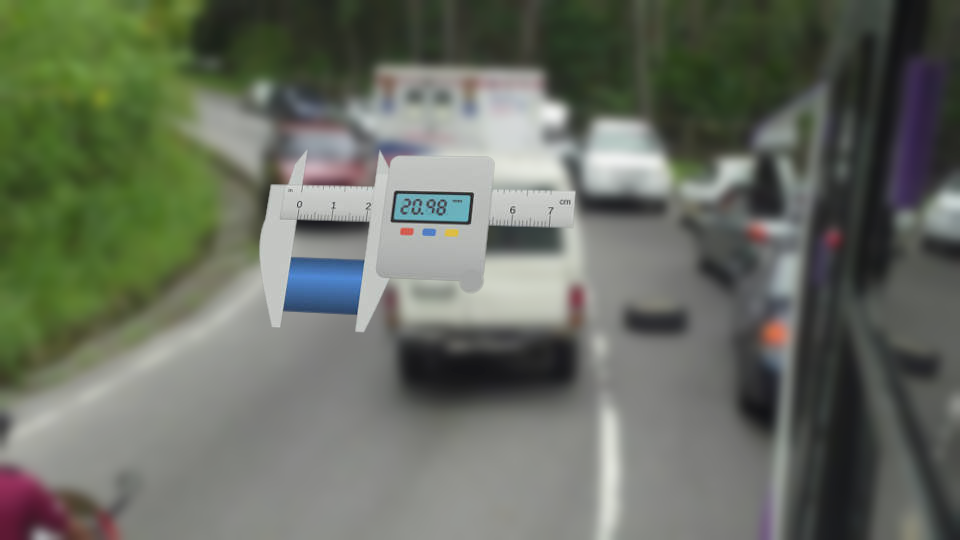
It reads 20.98; mm
